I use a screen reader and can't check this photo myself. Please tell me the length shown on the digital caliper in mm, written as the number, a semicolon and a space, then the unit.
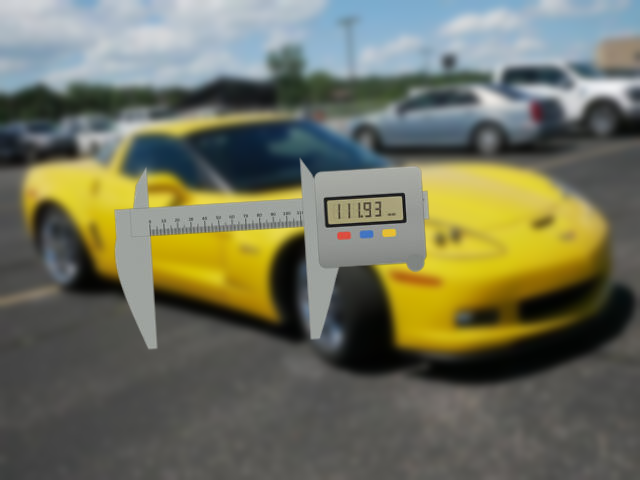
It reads 111.93; mm
